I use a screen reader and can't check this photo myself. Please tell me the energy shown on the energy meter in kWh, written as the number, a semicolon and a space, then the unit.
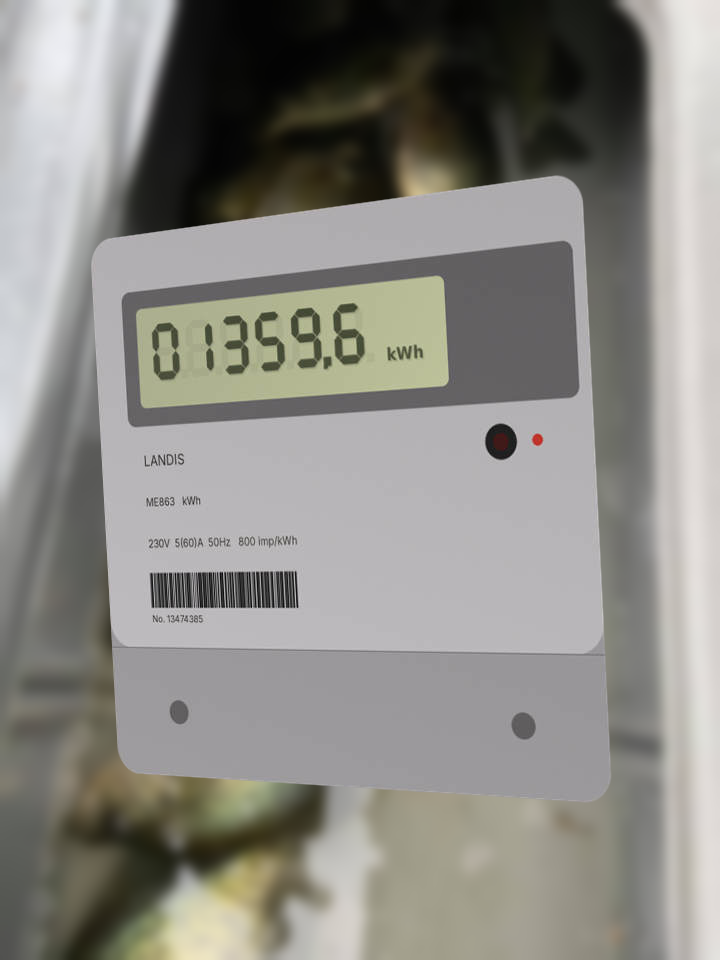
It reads 1359.6; kWh
